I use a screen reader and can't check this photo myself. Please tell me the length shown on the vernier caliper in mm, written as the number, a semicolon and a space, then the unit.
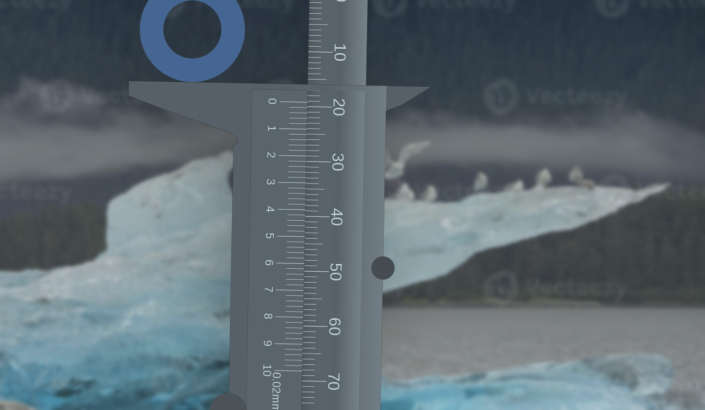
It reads 19.2; mm
